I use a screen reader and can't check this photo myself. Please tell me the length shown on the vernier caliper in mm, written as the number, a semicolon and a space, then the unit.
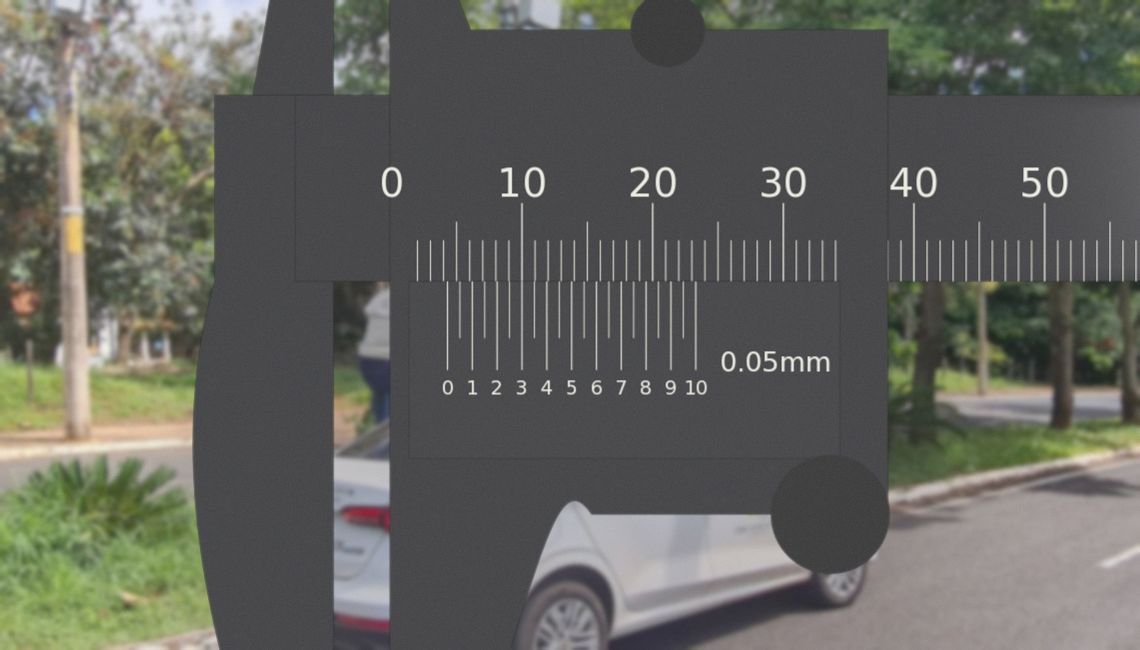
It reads 4.3; mm
